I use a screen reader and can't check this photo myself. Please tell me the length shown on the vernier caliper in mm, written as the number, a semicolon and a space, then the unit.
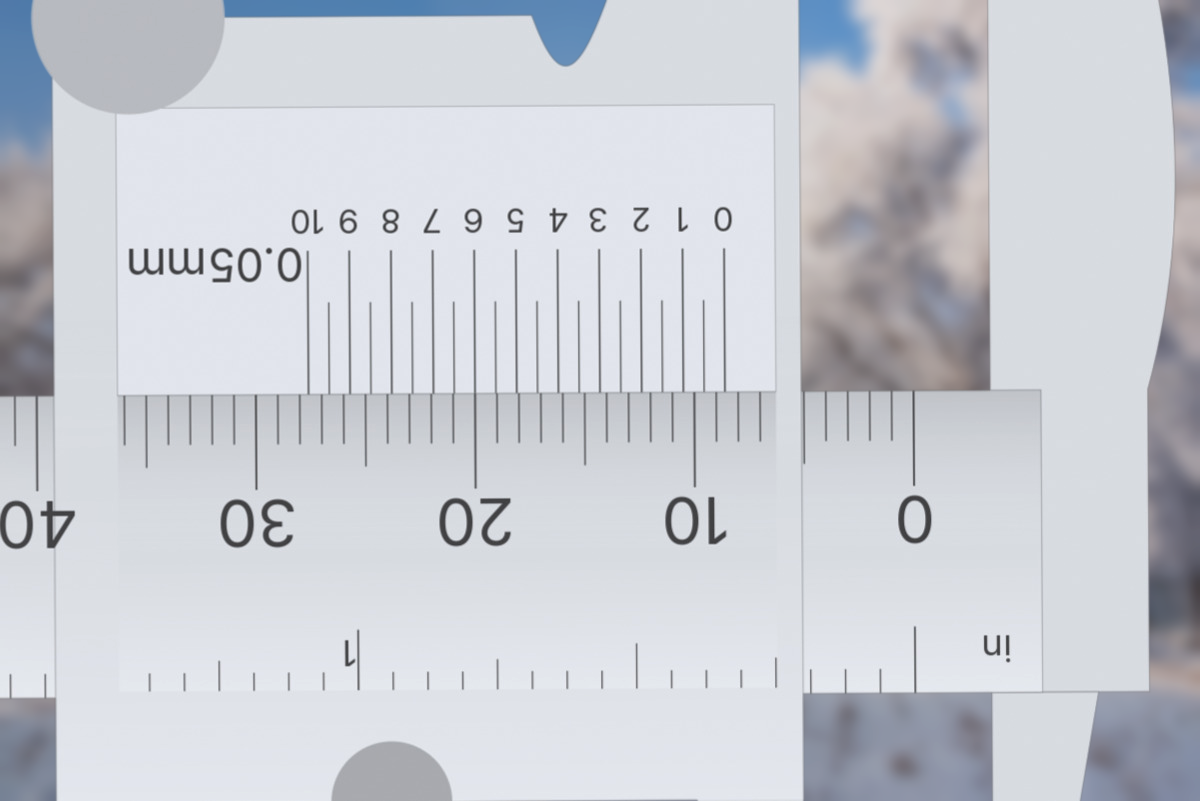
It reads 8.6; mm
